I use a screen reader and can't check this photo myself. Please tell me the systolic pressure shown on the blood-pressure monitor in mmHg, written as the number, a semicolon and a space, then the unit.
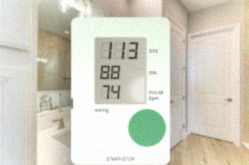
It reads 113; mmHg
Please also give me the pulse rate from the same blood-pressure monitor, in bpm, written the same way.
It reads 74; bpm
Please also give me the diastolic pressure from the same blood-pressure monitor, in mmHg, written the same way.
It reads 88; mmHg
